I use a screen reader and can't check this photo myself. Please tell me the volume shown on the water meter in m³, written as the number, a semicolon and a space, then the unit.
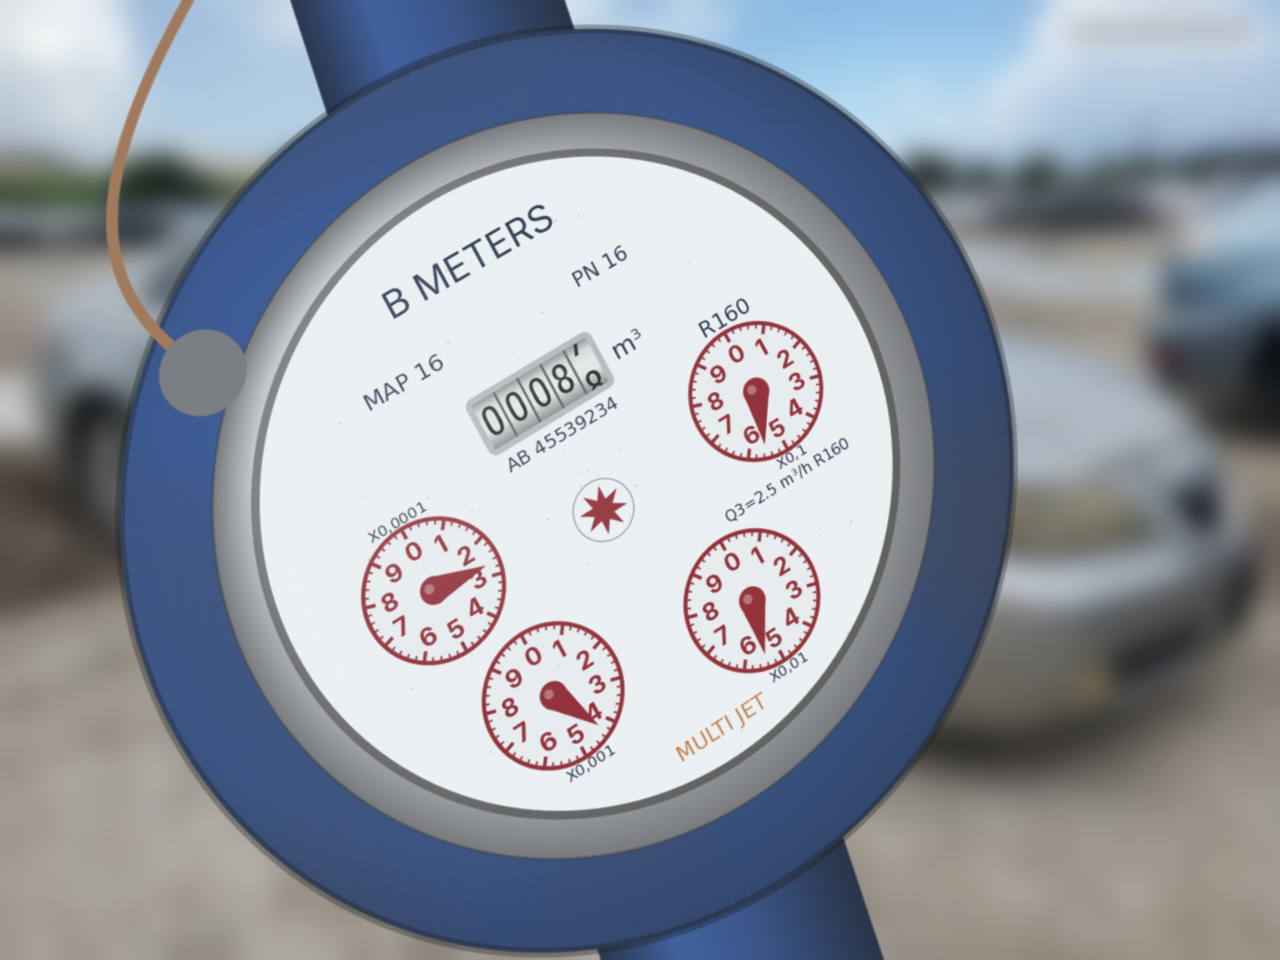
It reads 87.5542; m³
